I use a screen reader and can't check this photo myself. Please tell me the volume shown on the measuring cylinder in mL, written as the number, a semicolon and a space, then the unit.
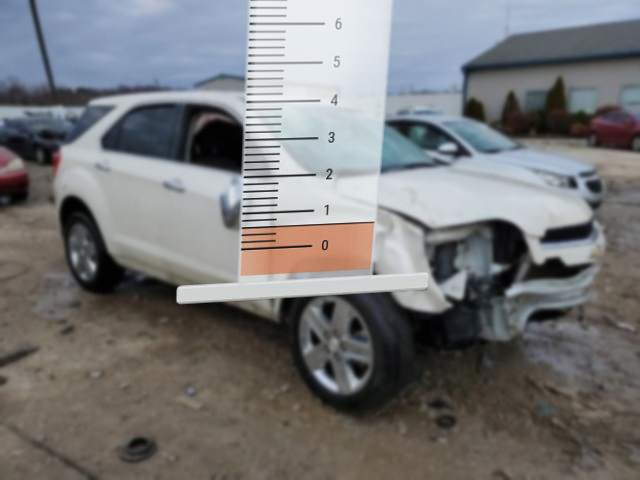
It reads 0.6; mL
